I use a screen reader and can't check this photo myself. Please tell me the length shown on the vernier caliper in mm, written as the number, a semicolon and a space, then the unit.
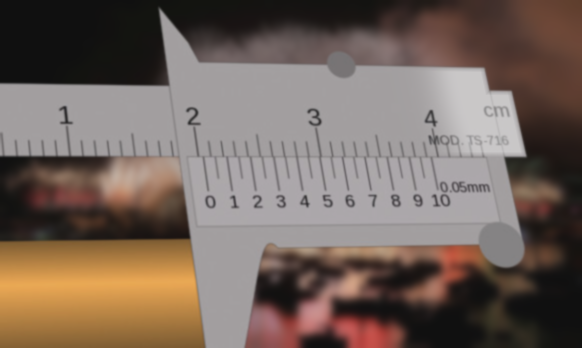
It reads 20.4; mm
